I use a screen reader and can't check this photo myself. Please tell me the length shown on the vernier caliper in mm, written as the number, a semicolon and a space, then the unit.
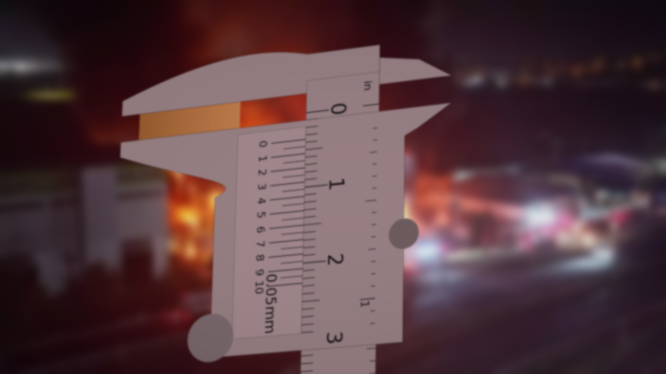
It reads 3.6; mm
